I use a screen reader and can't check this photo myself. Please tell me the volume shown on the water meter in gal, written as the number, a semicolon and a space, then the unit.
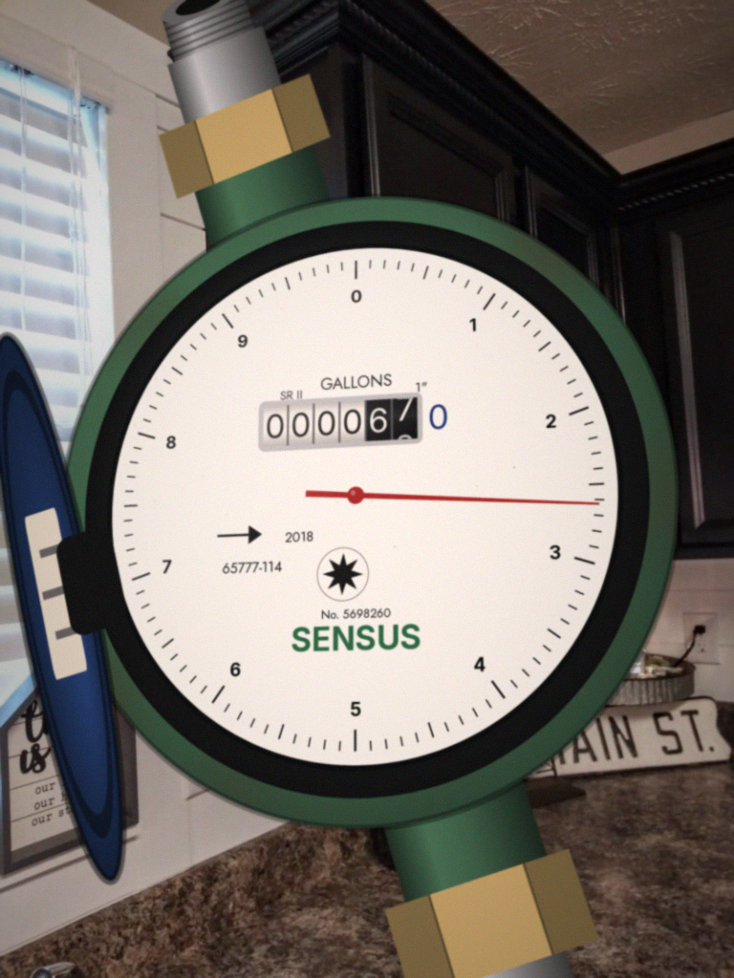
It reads 672.6; gal
